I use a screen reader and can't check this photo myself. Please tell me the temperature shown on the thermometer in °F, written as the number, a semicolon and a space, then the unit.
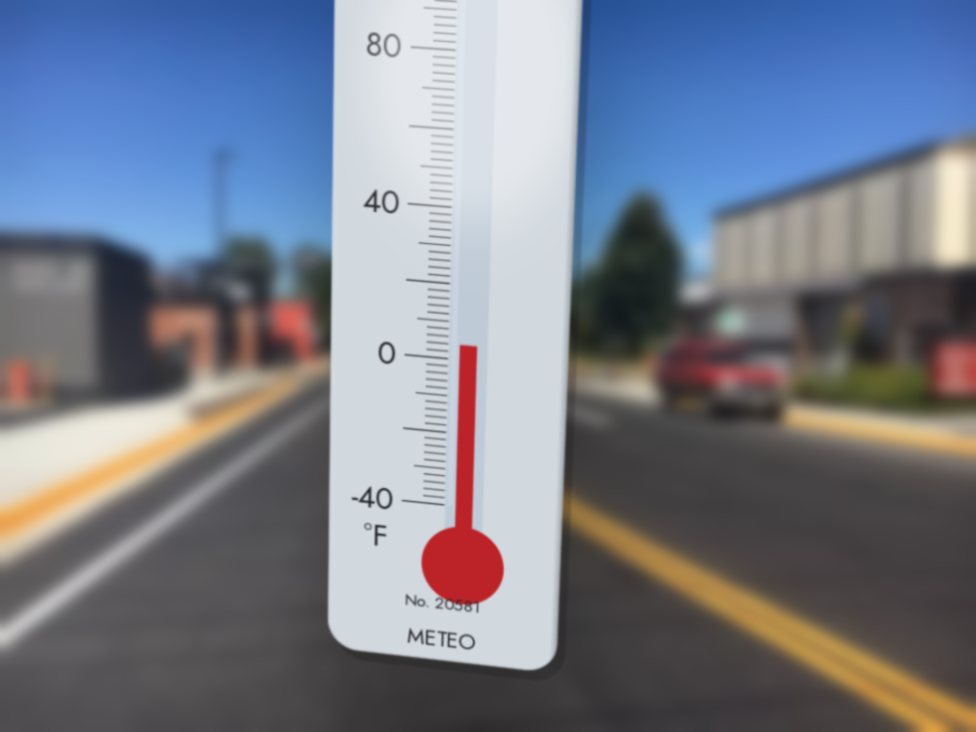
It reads 4; °F
